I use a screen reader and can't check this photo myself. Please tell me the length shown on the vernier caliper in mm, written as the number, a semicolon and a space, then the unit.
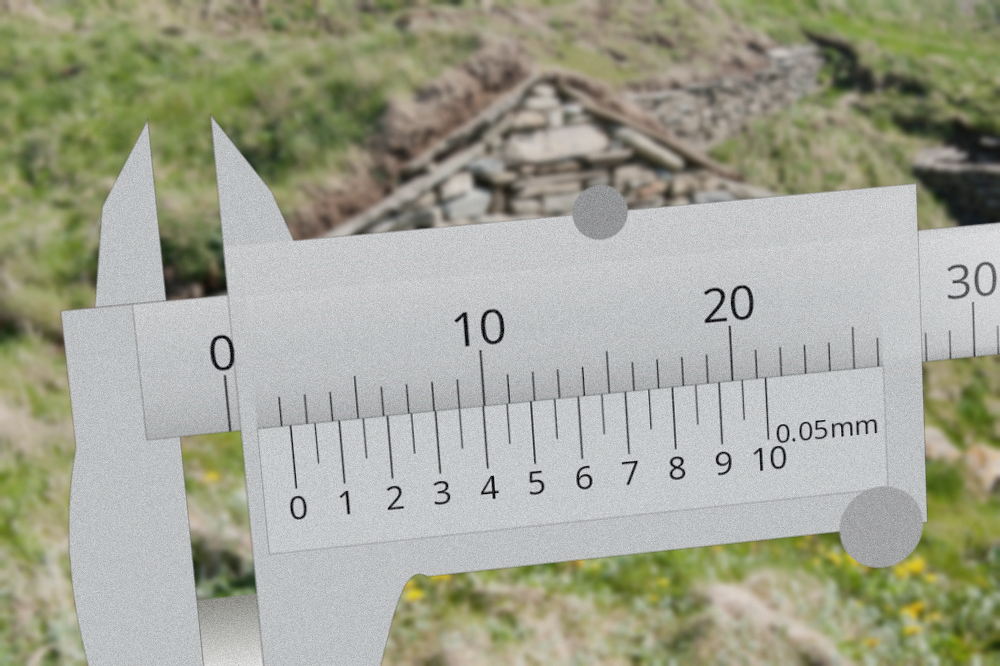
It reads 2.35; mm
